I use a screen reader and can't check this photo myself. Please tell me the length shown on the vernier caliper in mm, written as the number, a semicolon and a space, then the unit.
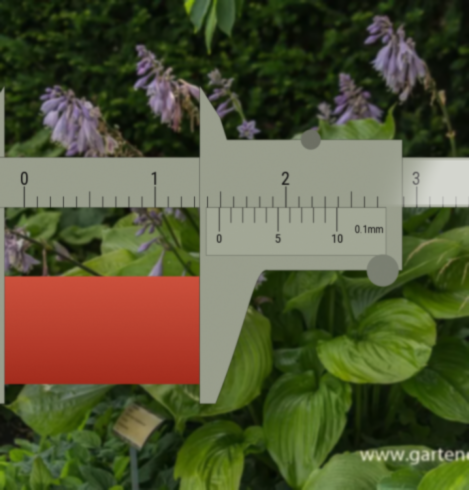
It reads 14.9; mm
